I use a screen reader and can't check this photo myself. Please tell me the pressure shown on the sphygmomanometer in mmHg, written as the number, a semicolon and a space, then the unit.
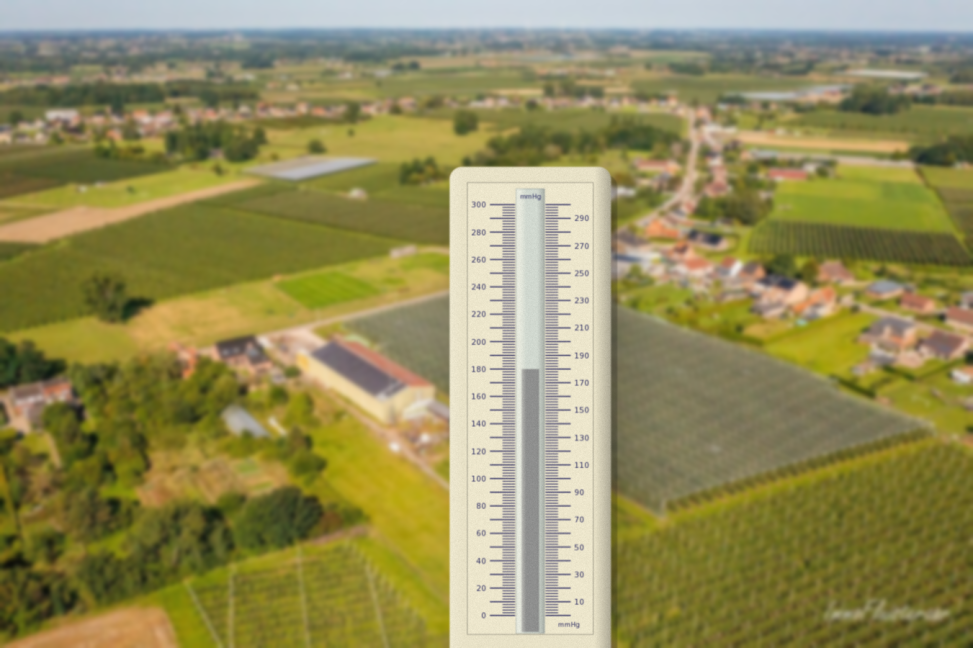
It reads 180; mmHg
